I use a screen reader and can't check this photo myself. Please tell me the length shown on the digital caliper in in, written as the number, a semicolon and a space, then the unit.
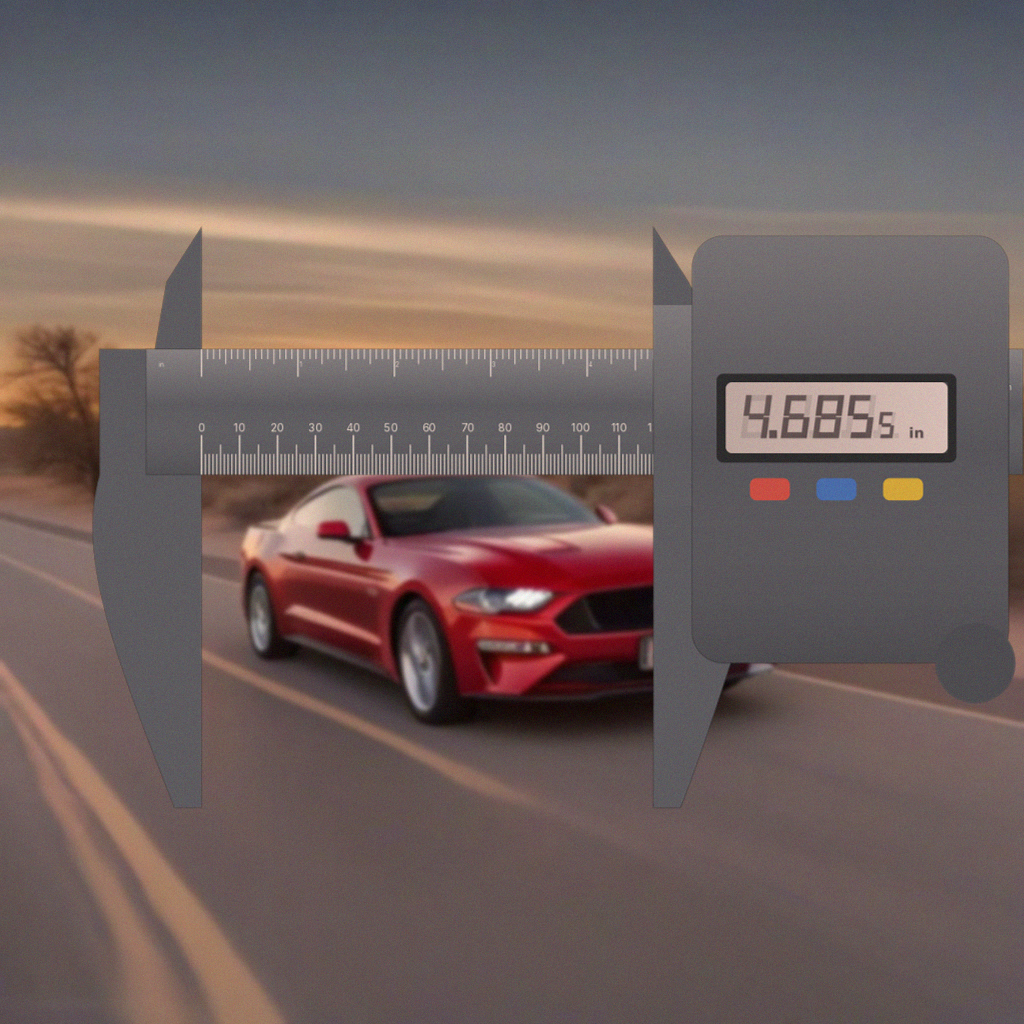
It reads 4.6855; in
